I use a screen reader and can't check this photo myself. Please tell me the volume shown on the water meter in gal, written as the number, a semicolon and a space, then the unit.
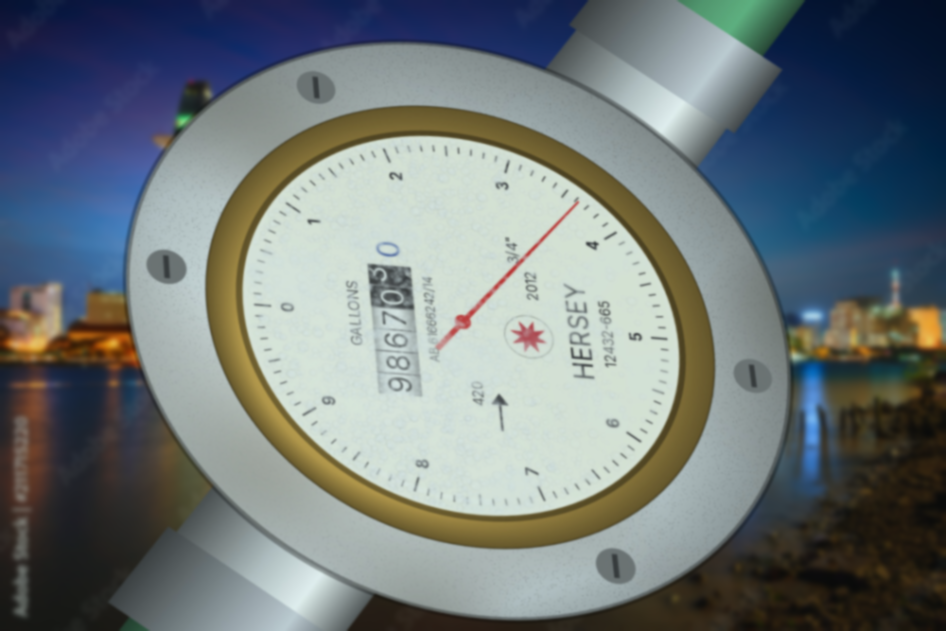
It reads 9867033.6; gal
